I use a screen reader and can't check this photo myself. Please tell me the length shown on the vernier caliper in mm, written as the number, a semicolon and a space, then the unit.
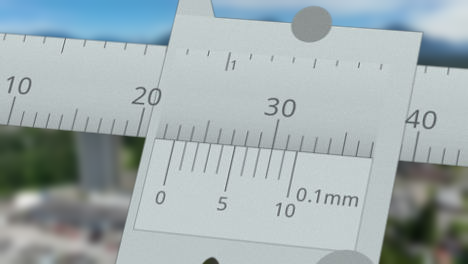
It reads 22.8; mm
